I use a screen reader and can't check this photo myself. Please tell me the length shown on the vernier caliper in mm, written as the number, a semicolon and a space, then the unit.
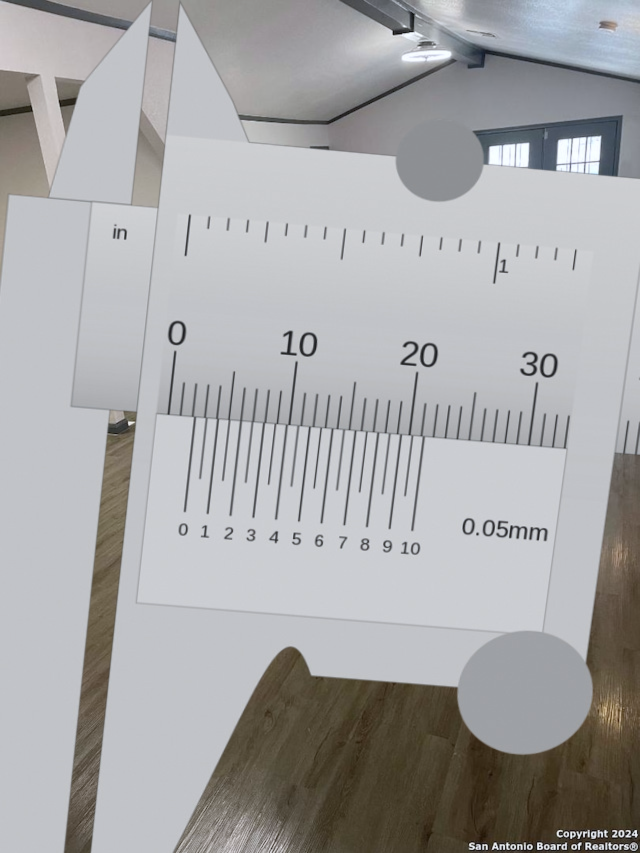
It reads 2.2; mm
